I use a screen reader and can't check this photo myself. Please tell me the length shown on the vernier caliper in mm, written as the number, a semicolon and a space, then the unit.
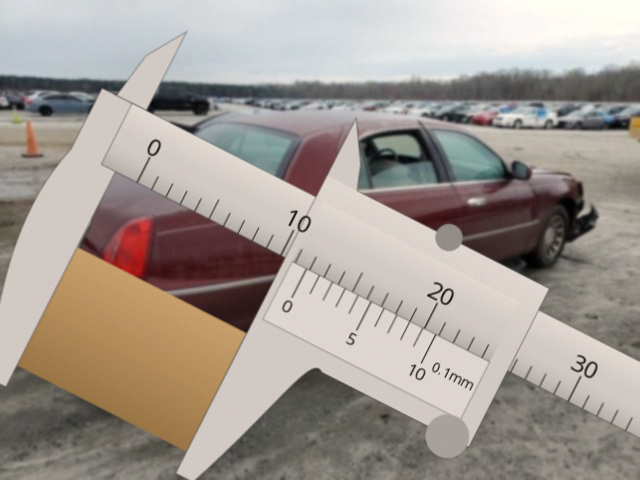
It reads 11.8; mm
